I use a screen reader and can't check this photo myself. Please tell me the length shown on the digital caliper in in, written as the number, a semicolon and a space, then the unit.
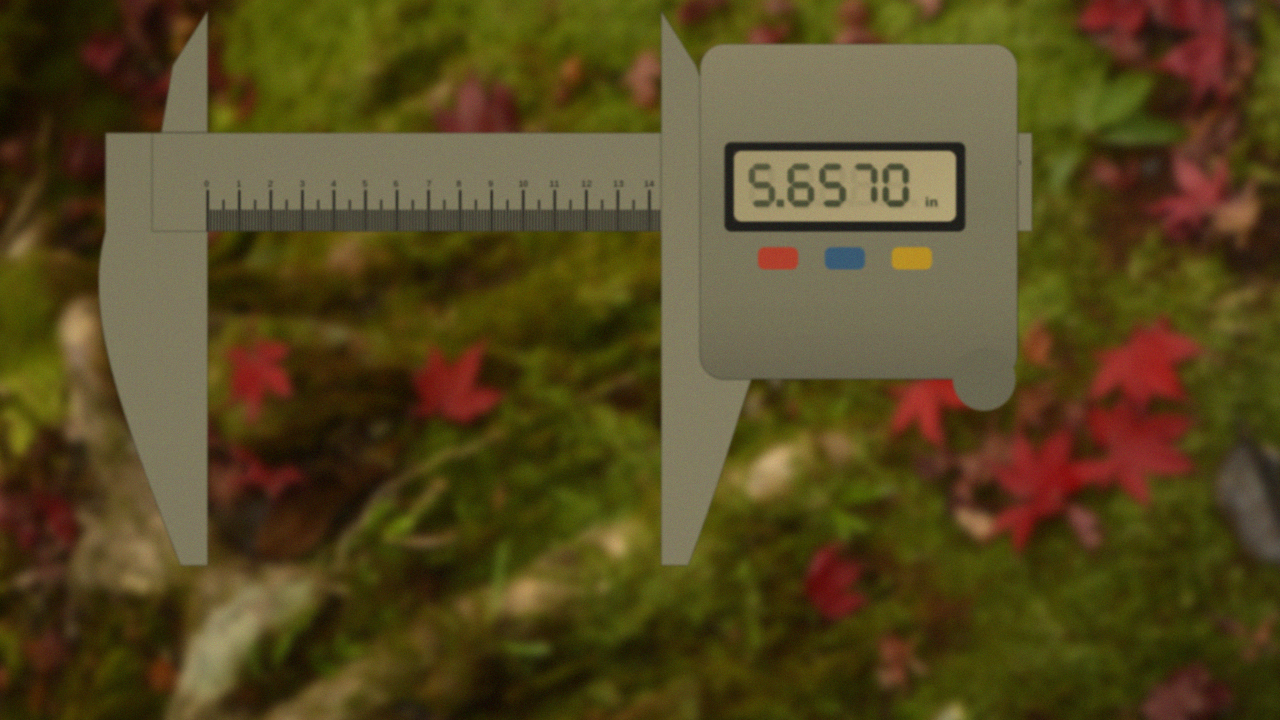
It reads 5.6570; in
